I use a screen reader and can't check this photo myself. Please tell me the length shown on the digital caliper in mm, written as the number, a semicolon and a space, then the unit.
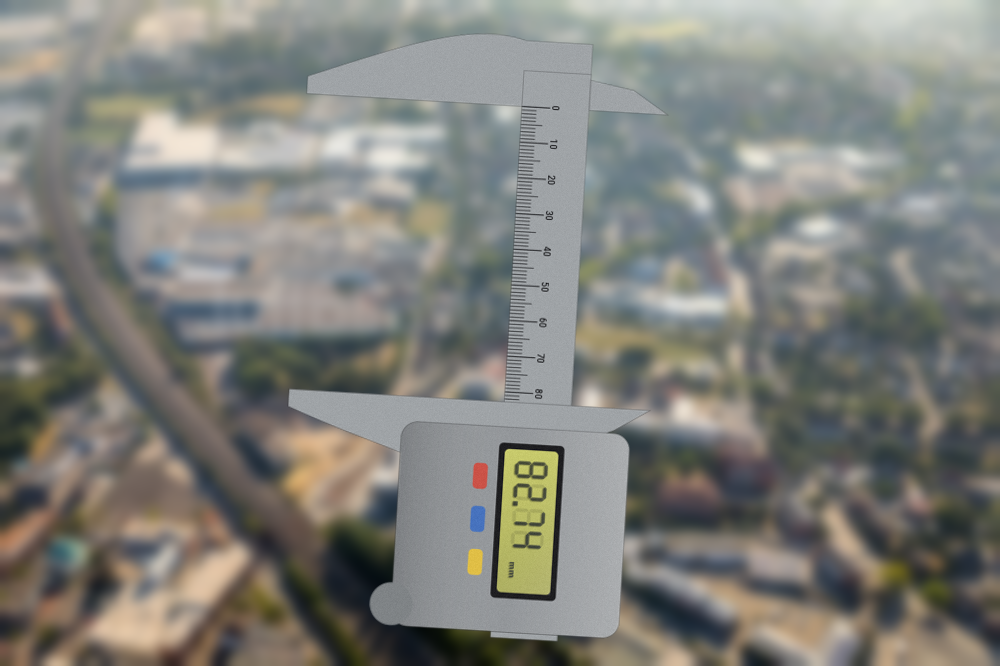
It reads 82.74; mm
